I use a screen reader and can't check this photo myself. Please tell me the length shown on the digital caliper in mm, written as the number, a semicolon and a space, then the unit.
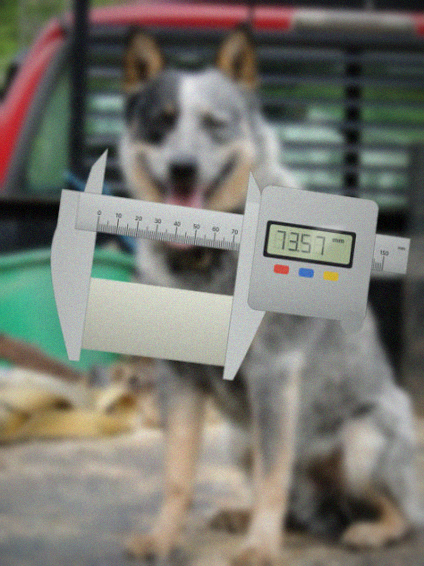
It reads 73.57; mm
